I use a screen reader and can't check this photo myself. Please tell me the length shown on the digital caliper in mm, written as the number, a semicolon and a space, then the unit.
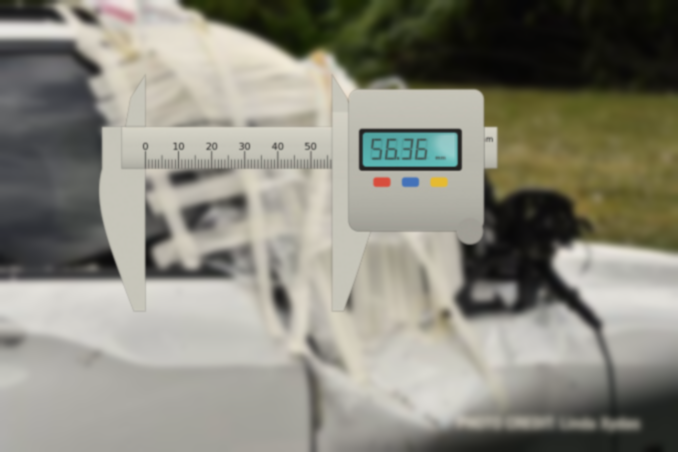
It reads 56.36; mm
